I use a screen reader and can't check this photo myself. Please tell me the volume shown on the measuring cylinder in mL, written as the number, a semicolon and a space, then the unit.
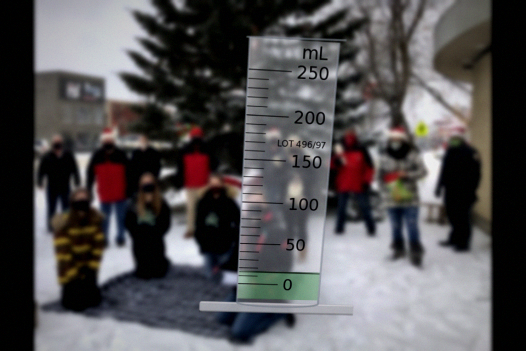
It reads 15; mL
